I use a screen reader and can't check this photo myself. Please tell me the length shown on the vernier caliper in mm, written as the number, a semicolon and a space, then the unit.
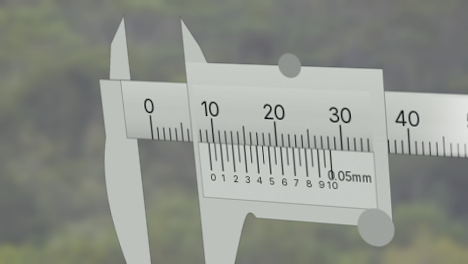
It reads 9.2; mm
